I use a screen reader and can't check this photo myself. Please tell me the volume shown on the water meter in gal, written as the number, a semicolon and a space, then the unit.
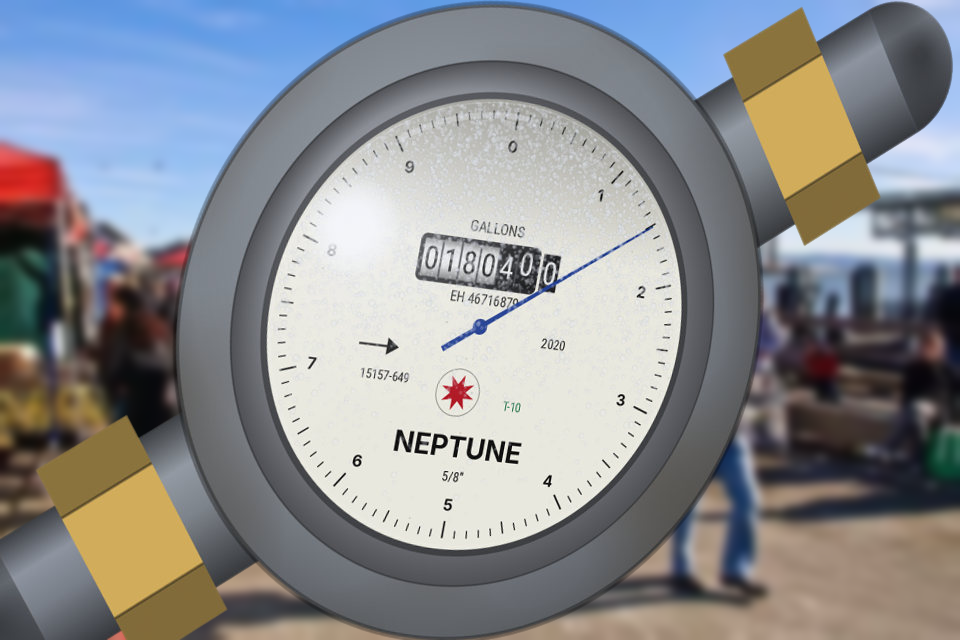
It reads 180401.5; gal
